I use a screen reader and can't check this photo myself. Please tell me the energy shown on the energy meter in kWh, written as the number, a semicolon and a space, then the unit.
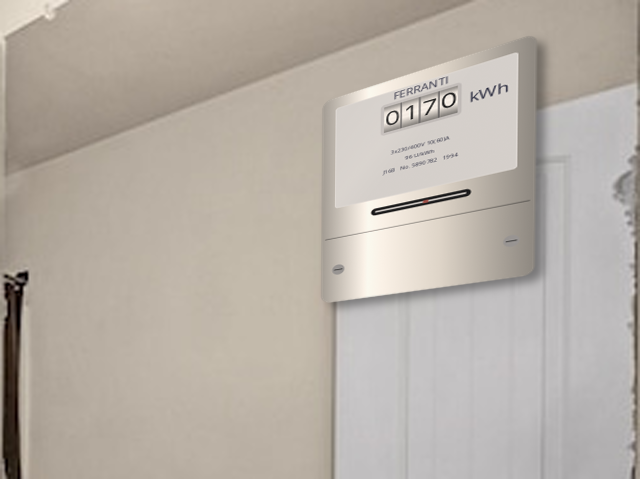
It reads 170; kWh
